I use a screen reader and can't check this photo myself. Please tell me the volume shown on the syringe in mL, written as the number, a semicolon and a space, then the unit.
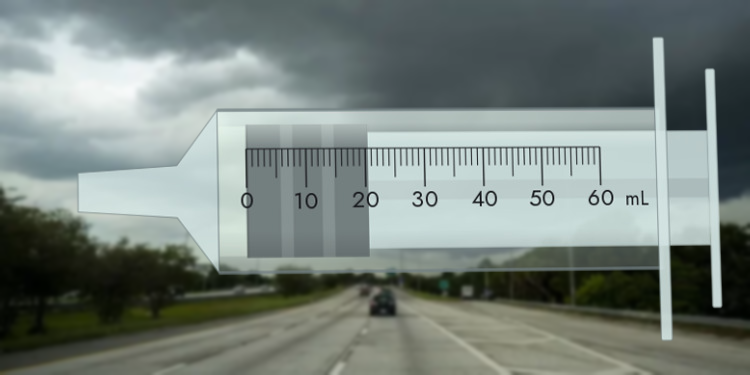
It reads 0; mL
